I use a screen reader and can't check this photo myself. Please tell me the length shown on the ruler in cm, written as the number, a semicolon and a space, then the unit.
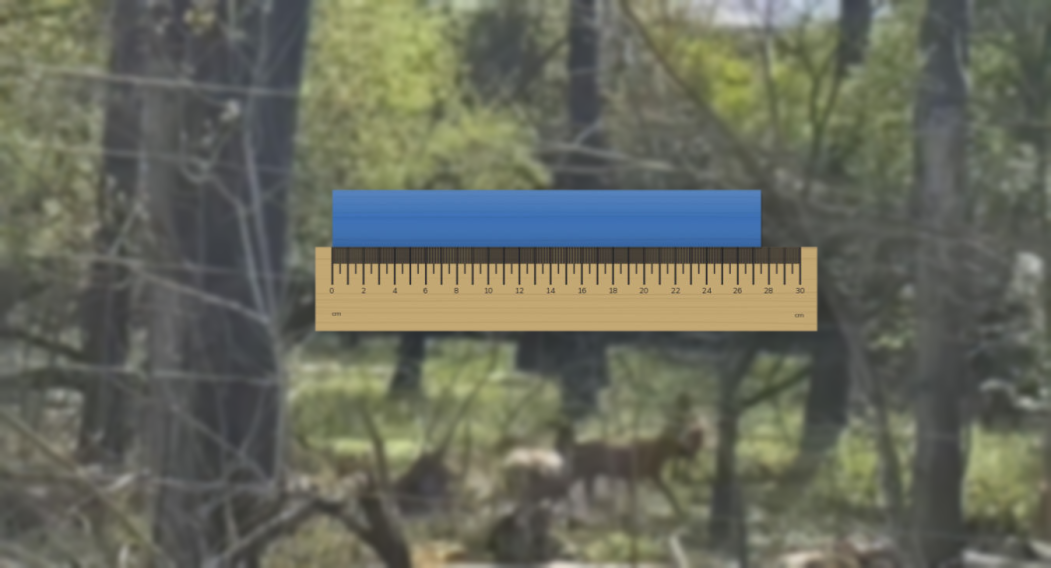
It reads 27.5; cm
